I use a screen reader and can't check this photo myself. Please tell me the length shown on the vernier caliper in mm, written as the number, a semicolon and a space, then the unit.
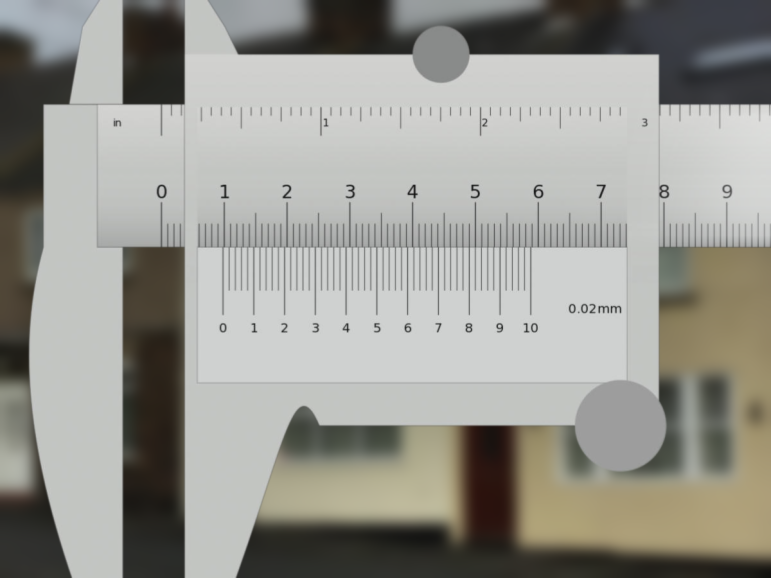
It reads 9.8; mm
